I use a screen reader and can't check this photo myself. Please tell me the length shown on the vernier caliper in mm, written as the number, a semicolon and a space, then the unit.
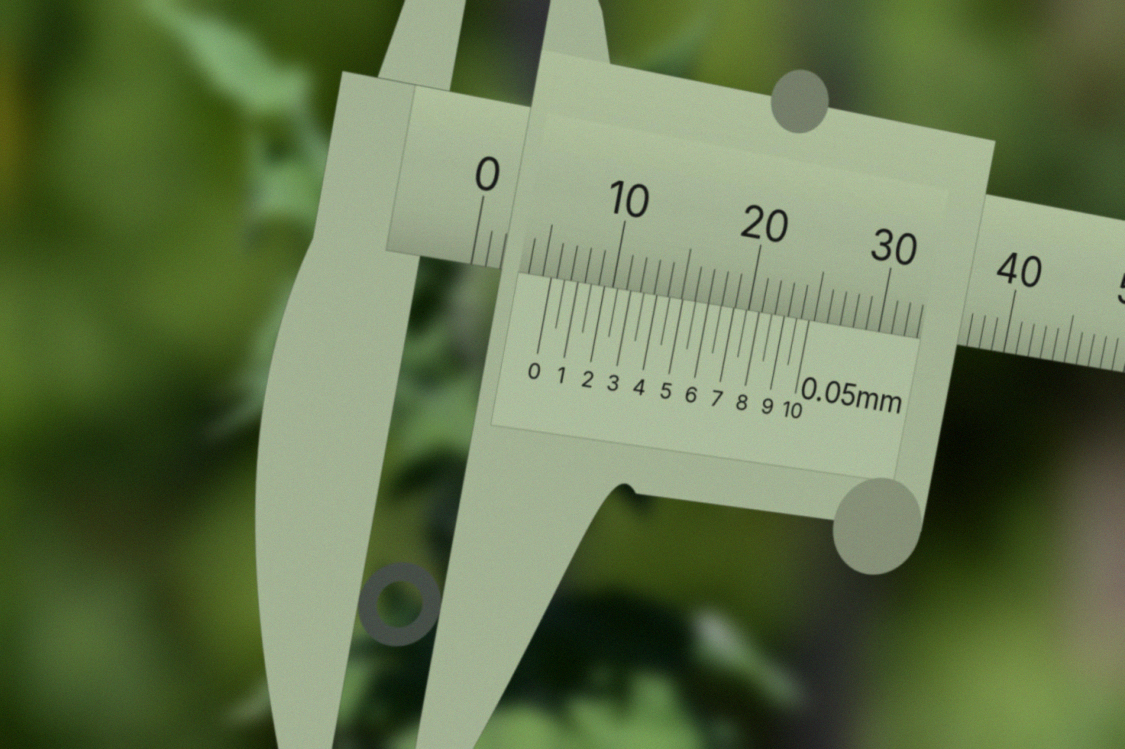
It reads 5.6; mm
